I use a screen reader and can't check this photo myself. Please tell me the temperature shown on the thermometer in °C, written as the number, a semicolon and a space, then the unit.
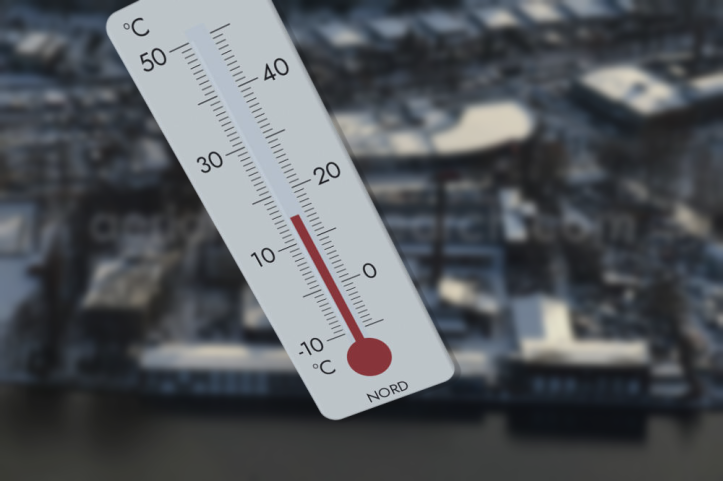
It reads 15; °C
